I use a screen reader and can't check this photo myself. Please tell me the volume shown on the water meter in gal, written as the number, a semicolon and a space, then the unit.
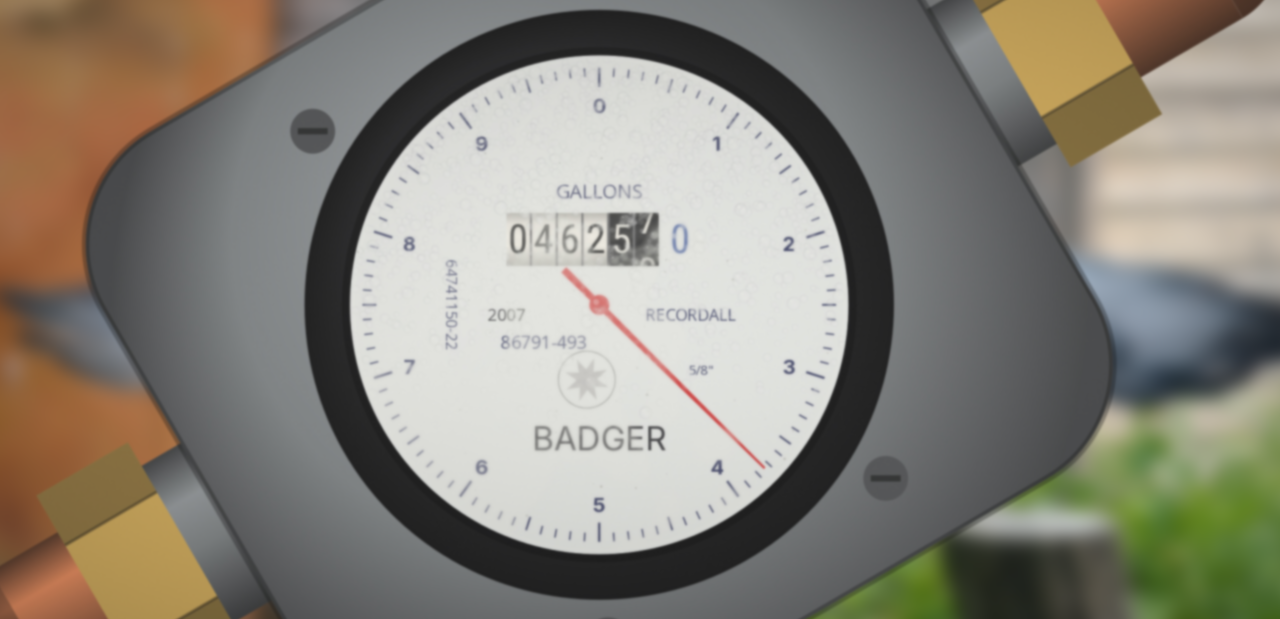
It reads 462573.7; gal
